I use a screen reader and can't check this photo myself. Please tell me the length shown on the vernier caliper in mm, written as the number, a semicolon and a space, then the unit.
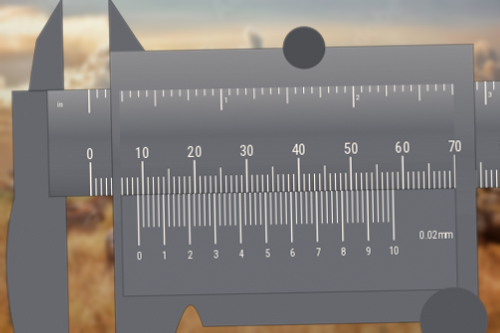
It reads 9.0; mm
